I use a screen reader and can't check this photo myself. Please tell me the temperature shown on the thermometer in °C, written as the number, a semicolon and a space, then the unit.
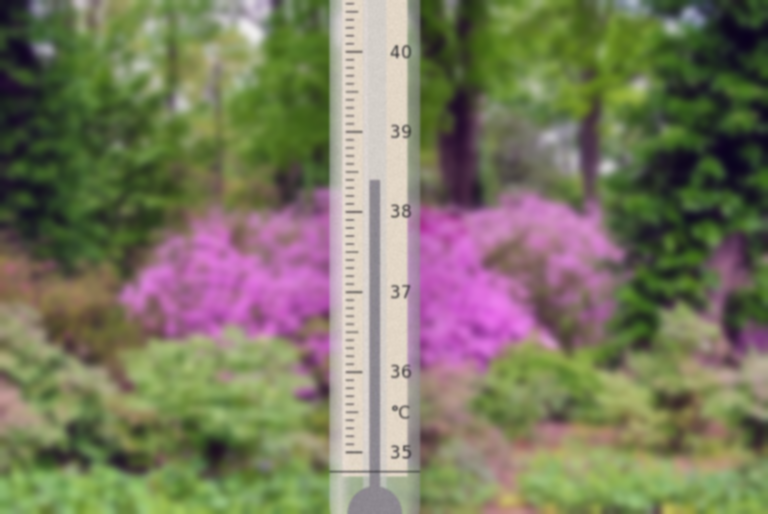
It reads 38.4; °C
